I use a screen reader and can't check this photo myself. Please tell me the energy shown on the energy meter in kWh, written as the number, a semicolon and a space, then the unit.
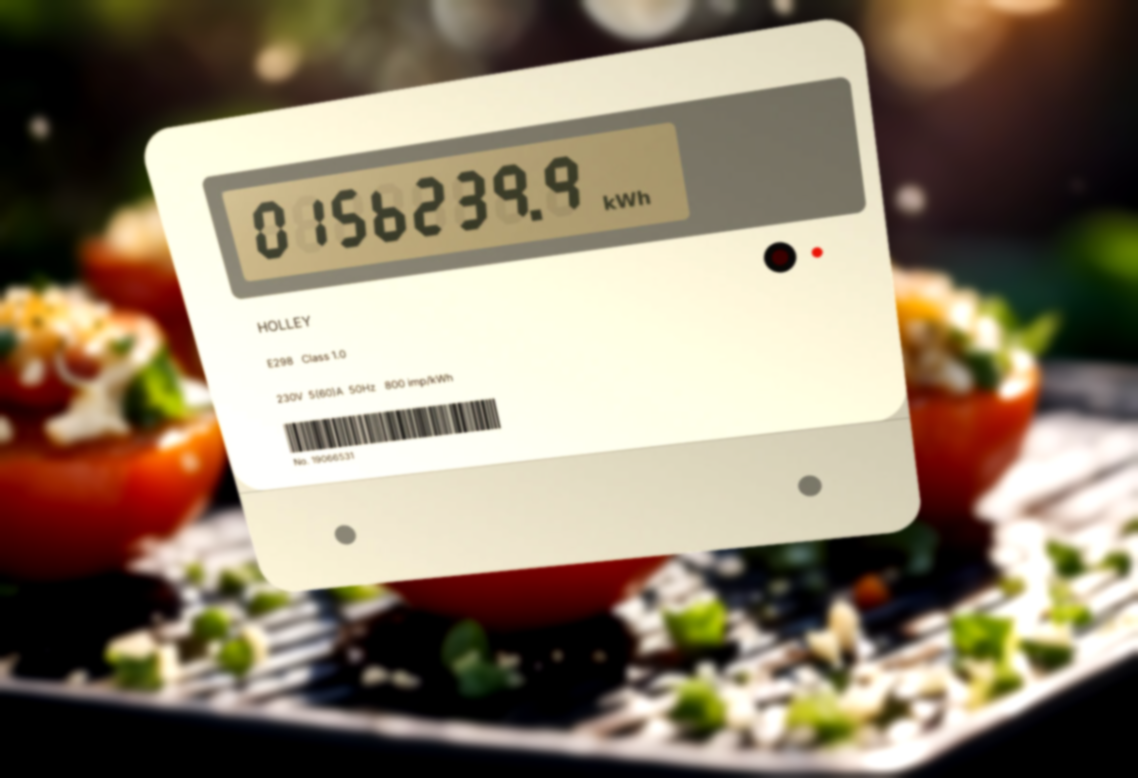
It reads 156239.9; kWh
